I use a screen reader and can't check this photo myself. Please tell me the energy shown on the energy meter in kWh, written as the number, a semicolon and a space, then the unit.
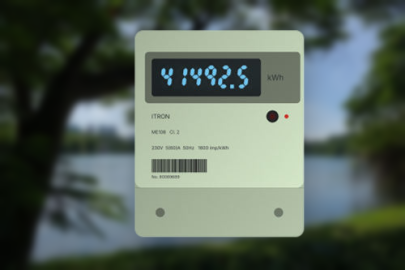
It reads 41492.5; kWh
